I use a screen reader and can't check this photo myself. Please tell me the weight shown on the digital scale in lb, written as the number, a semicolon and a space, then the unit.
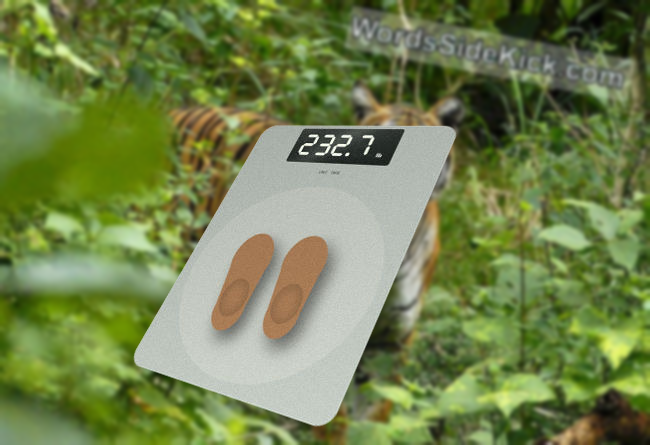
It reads 232.7; lb
